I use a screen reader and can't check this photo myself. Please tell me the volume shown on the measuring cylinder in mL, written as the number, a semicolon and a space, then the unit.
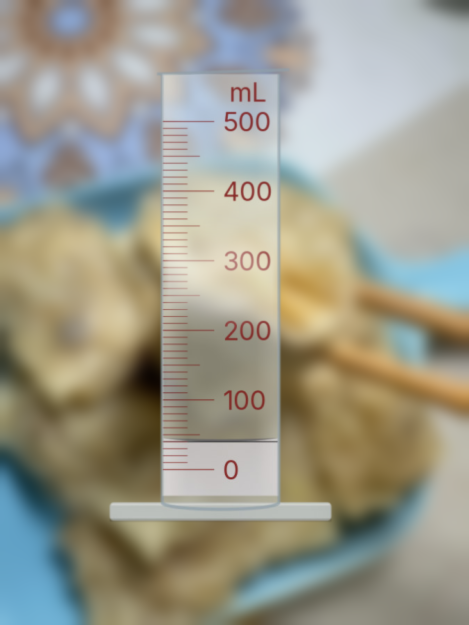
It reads 40; mL
